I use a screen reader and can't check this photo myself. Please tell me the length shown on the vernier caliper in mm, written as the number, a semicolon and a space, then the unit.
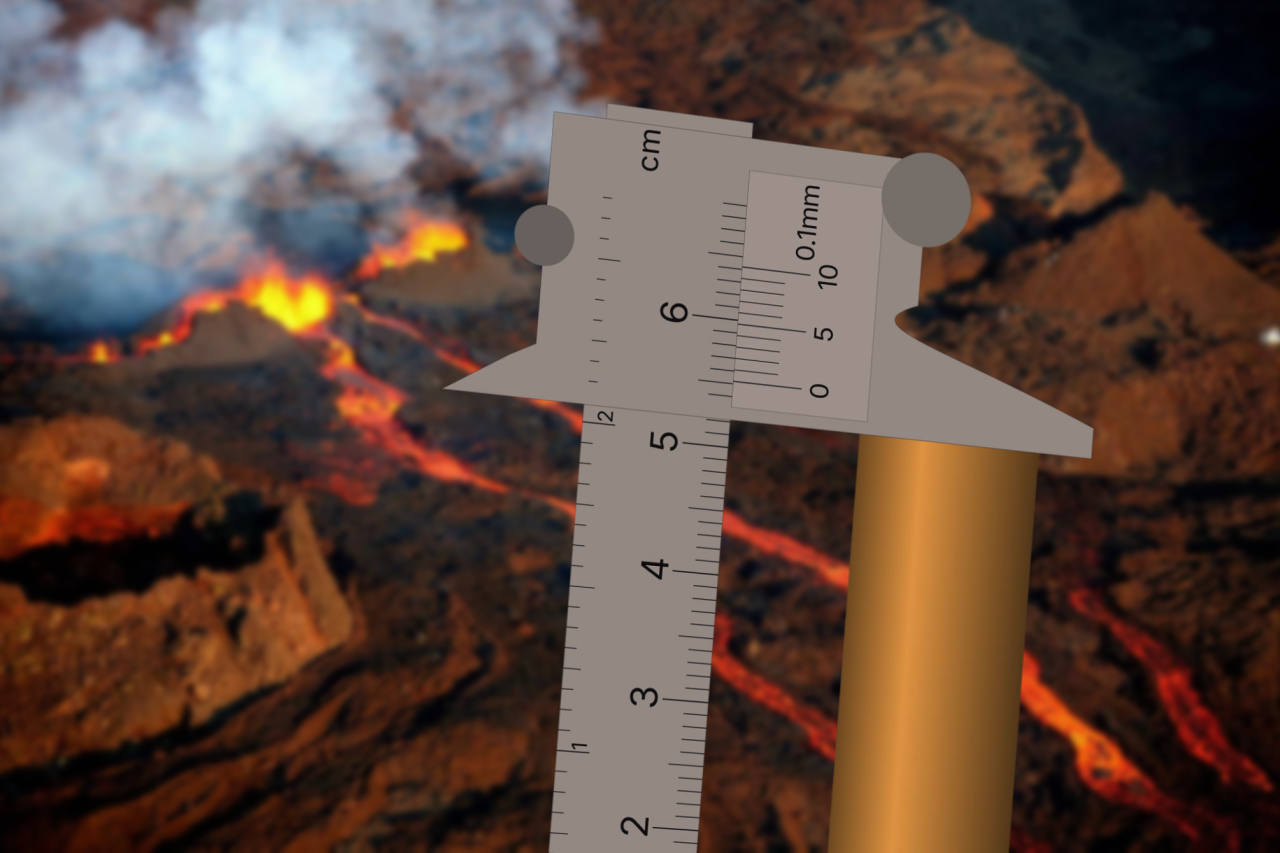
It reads 55.2; mm
